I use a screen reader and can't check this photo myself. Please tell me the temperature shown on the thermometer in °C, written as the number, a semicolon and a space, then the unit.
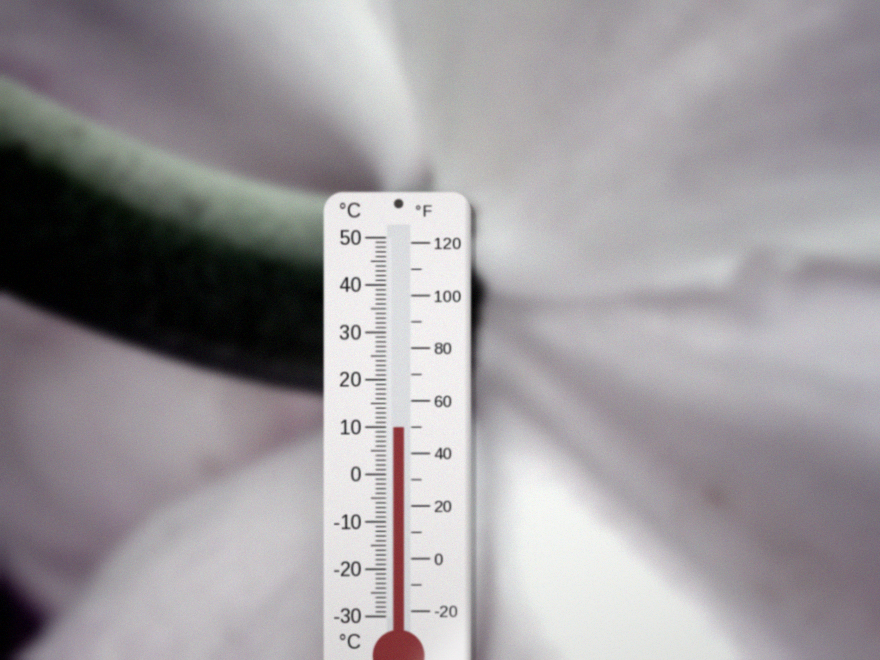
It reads 10; °C
